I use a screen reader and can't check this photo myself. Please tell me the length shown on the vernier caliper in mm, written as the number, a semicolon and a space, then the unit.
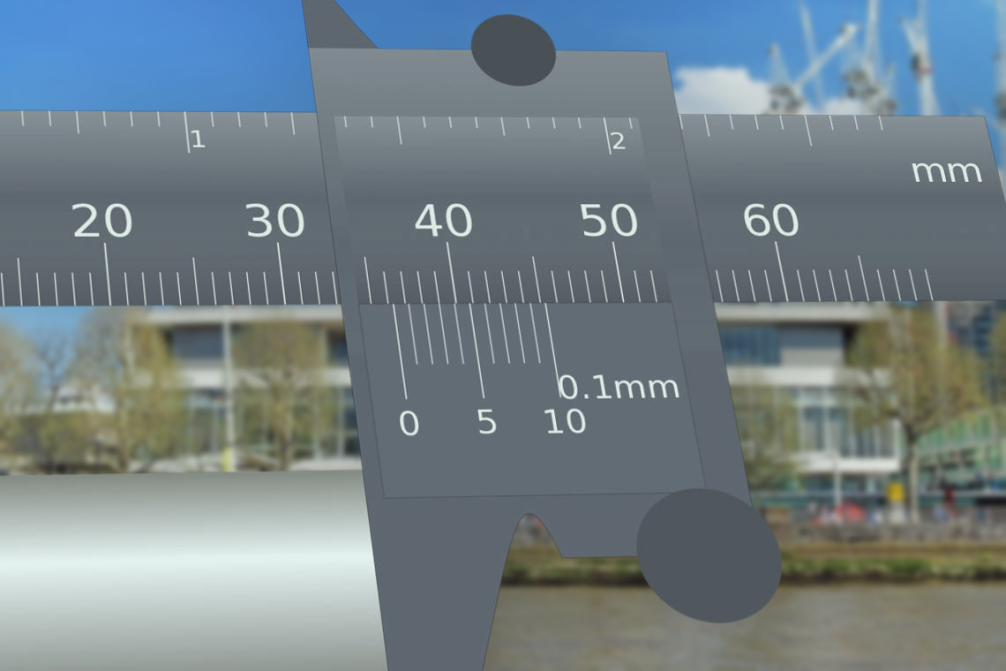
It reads 36.3; mm
